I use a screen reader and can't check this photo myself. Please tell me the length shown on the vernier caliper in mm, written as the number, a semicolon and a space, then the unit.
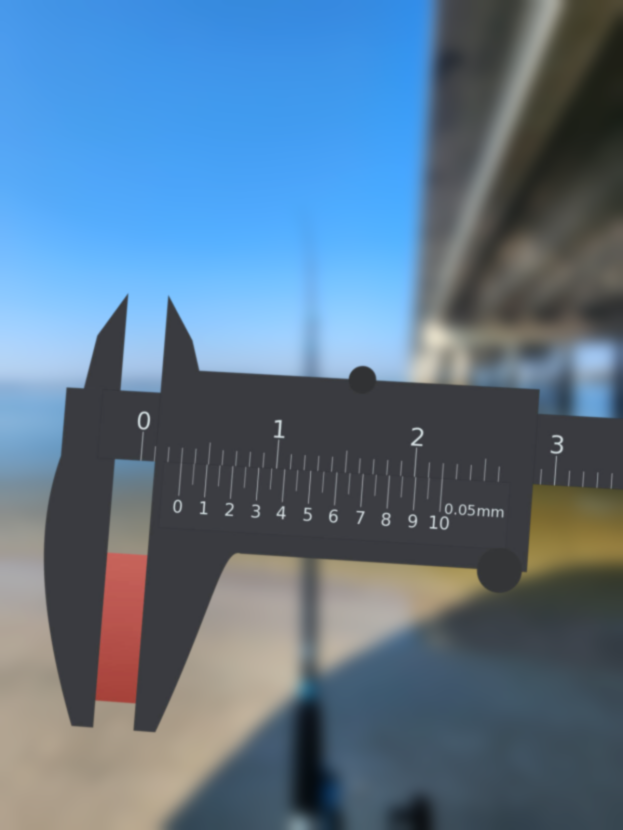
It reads 3.0; mm
